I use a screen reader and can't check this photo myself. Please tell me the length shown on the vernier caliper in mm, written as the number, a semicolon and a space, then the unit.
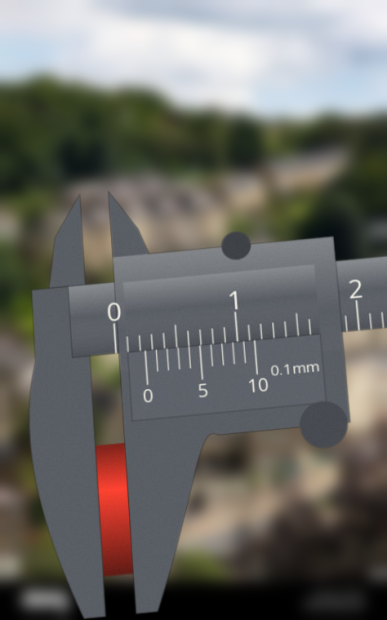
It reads 2.4; mm
